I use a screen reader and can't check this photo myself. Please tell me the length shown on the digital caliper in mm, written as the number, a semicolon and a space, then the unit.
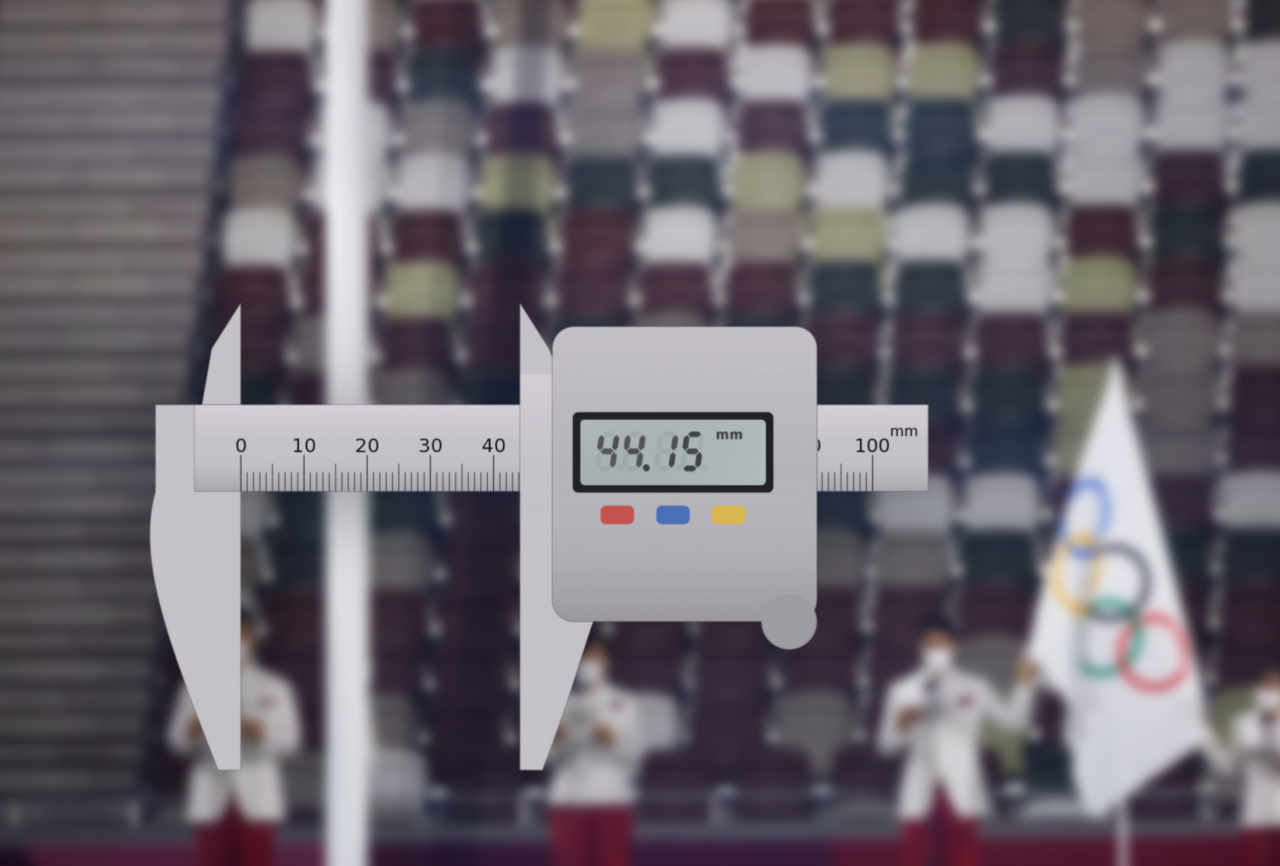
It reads 44.15; mm
